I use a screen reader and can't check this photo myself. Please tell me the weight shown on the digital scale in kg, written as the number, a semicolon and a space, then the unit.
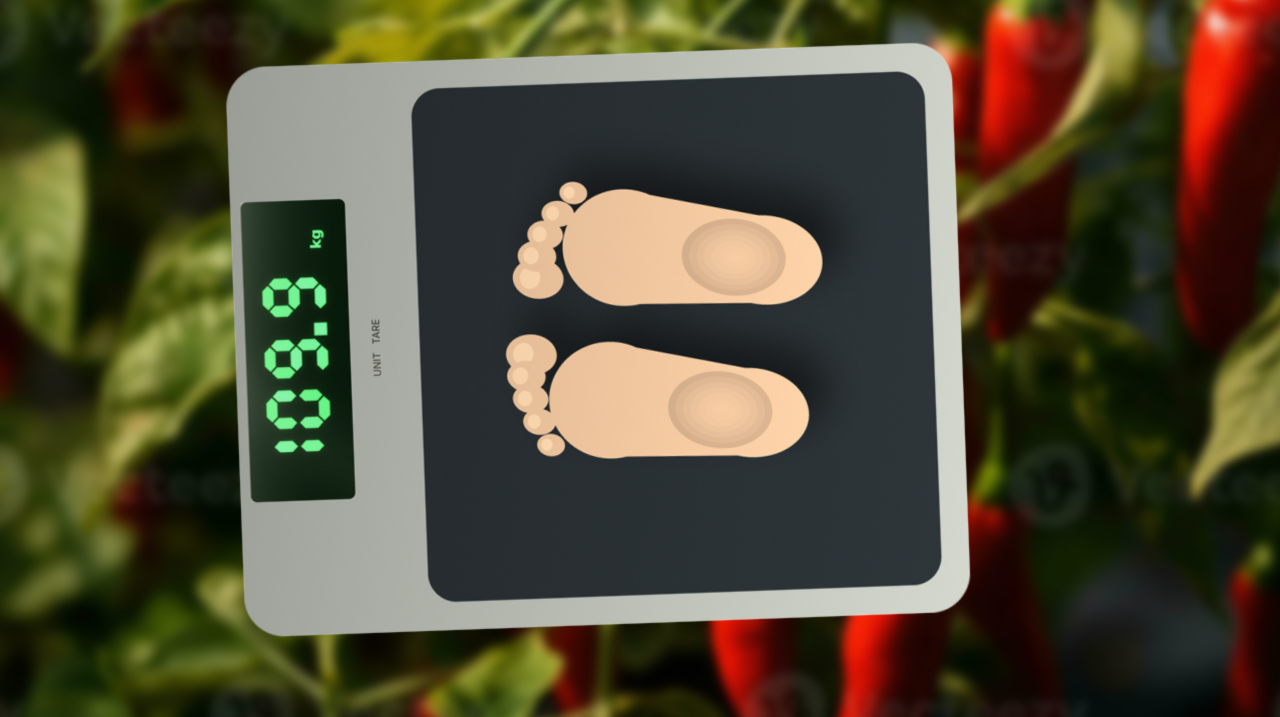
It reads 109.9; kg
